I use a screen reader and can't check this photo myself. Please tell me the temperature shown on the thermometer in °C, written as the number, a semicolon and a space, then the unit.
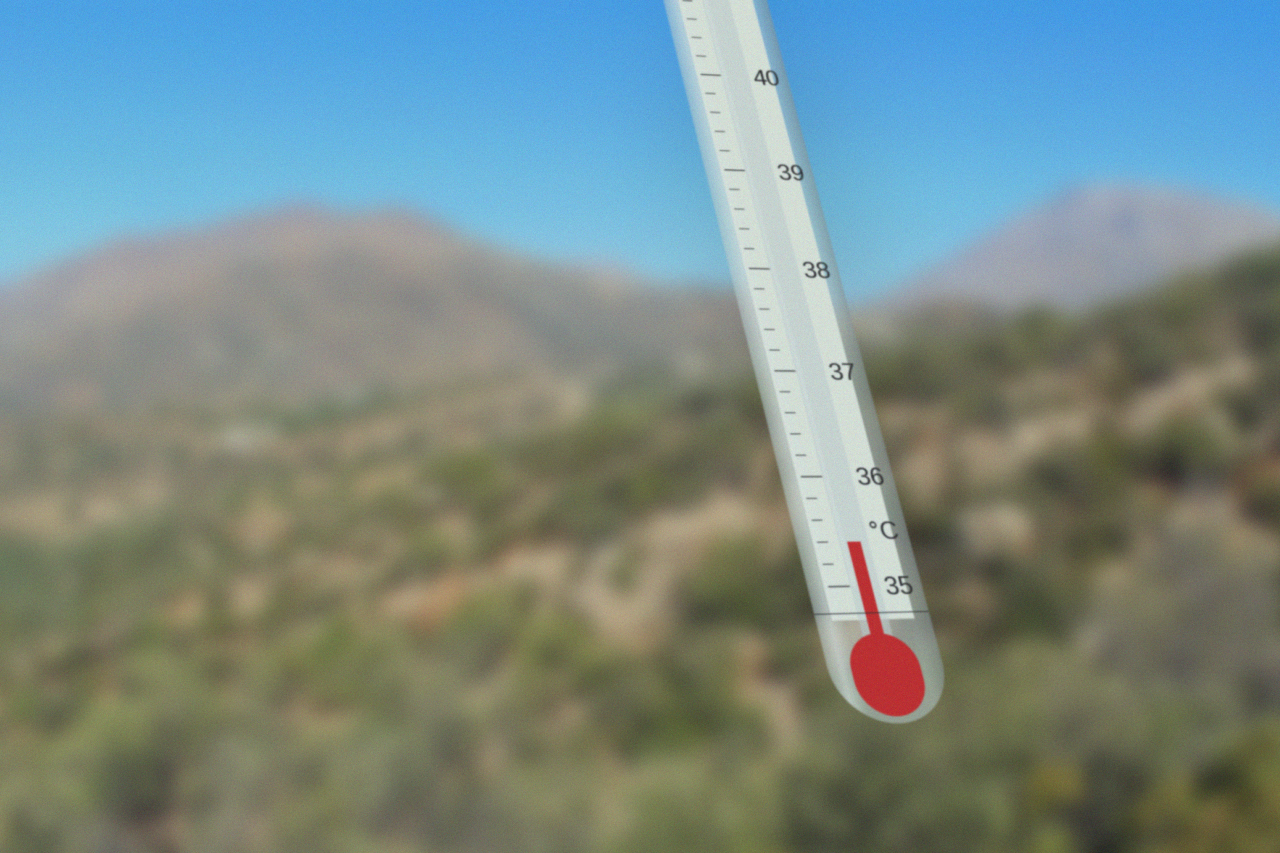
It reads 35.4; °C
